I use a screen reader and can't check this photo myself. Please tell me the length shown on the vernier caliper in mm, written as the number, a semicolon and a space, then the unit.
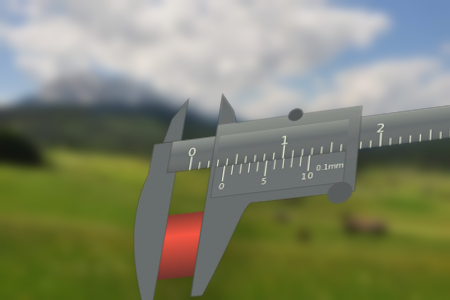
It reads 3.8; mm
